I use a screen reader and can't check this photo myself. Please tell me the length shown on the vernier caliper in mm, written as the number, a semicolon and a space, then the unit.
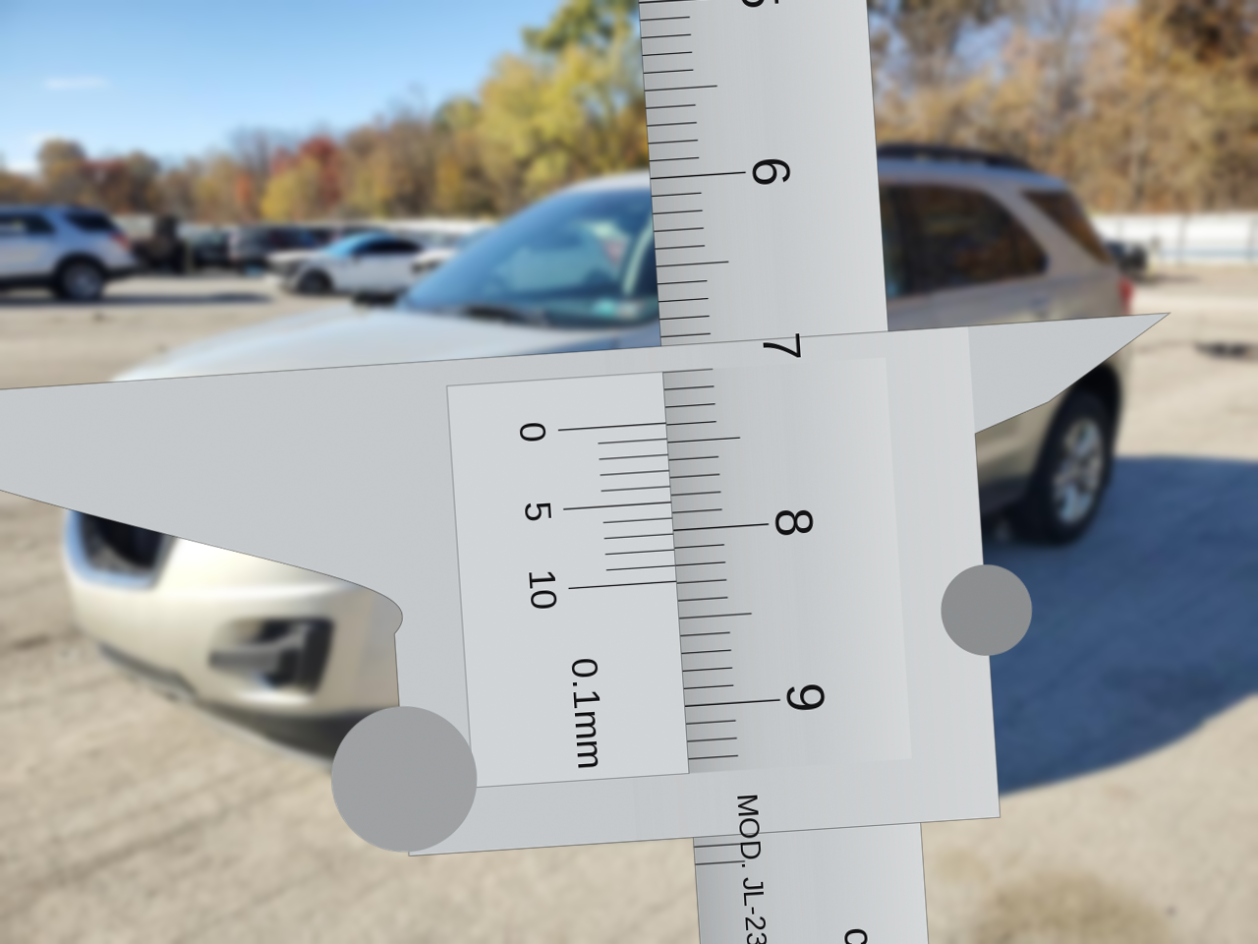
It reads 73.9; mm
